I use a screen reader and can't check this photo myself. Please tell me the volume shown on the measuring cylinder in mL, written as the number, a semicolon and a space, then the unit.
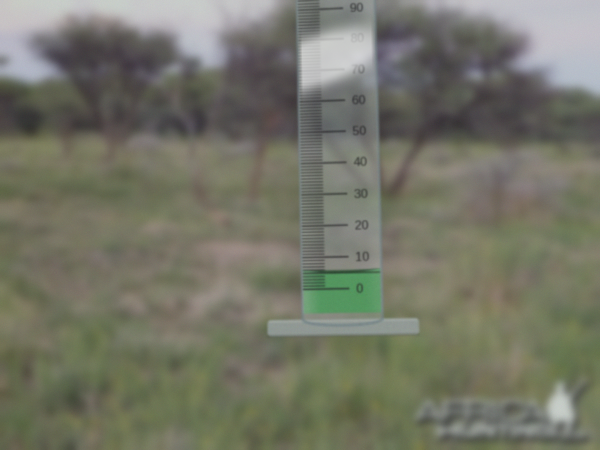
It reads 5; mL
